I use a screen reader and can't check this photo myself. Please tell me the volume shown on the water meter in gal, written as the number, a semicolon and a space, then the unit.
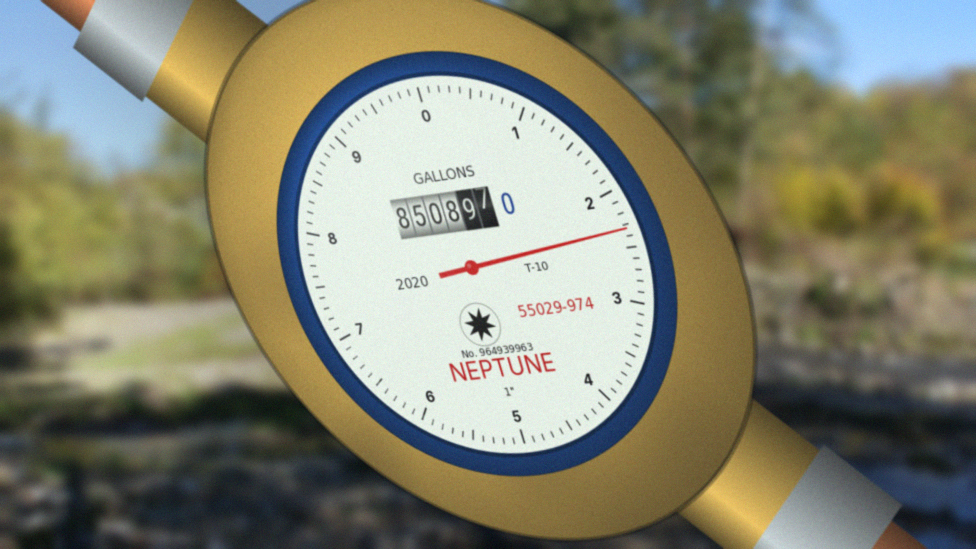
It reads 8508972.3; gal
